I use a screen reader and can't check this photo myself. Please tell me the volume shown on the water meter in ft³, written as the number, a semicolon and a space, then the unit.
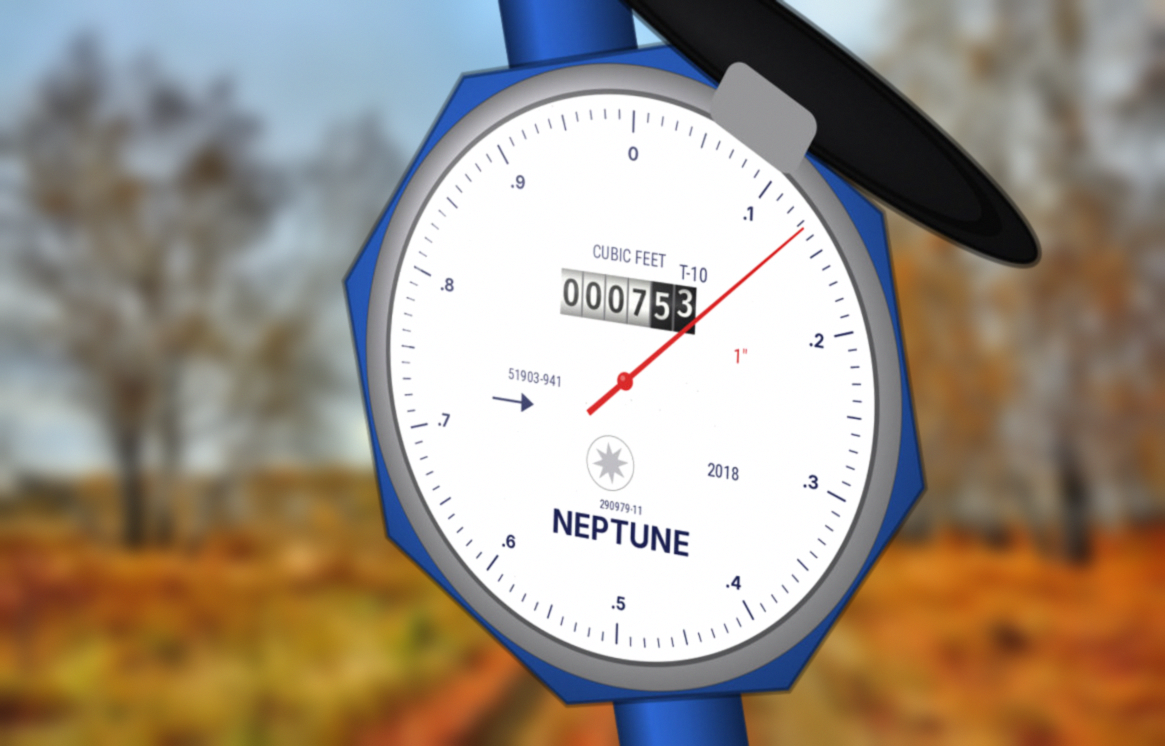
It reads 753.13; ft³
